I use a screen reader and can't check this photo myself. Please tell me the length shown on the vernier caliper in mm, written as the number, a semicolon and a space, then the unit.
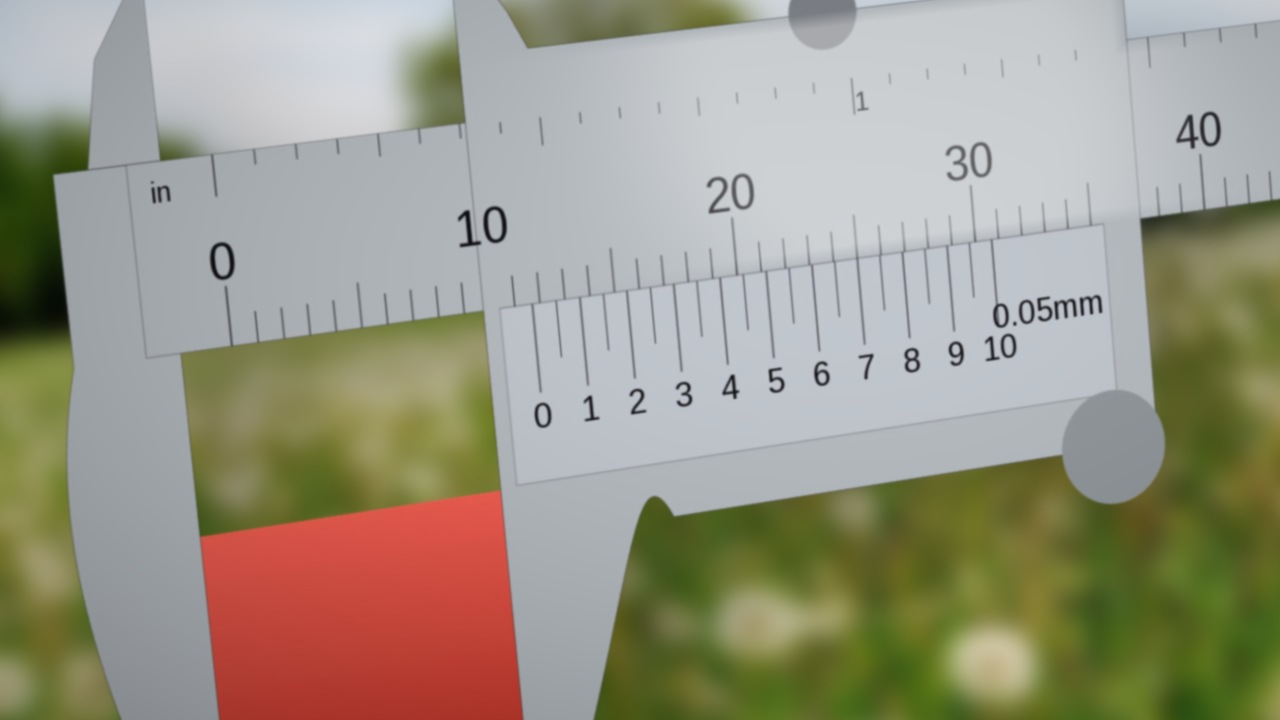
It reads 11.7; mm
